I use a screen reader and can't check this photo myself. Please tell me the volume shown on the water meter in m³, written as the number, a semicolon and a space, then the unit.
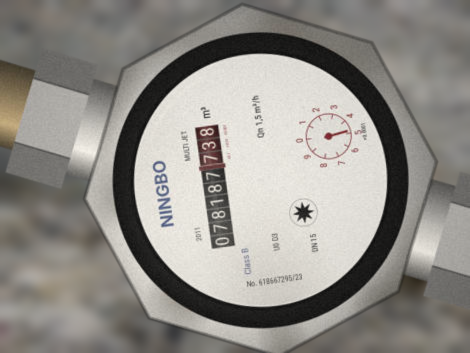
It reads 78187.7384; m³
